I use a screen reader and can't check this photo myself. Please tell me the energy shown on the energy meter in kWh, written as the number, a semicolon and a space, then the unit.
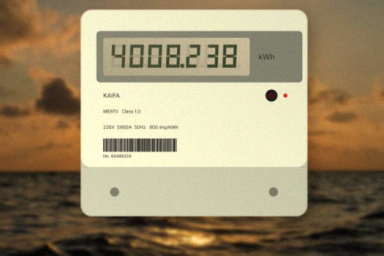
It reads 4008.238; kWh
